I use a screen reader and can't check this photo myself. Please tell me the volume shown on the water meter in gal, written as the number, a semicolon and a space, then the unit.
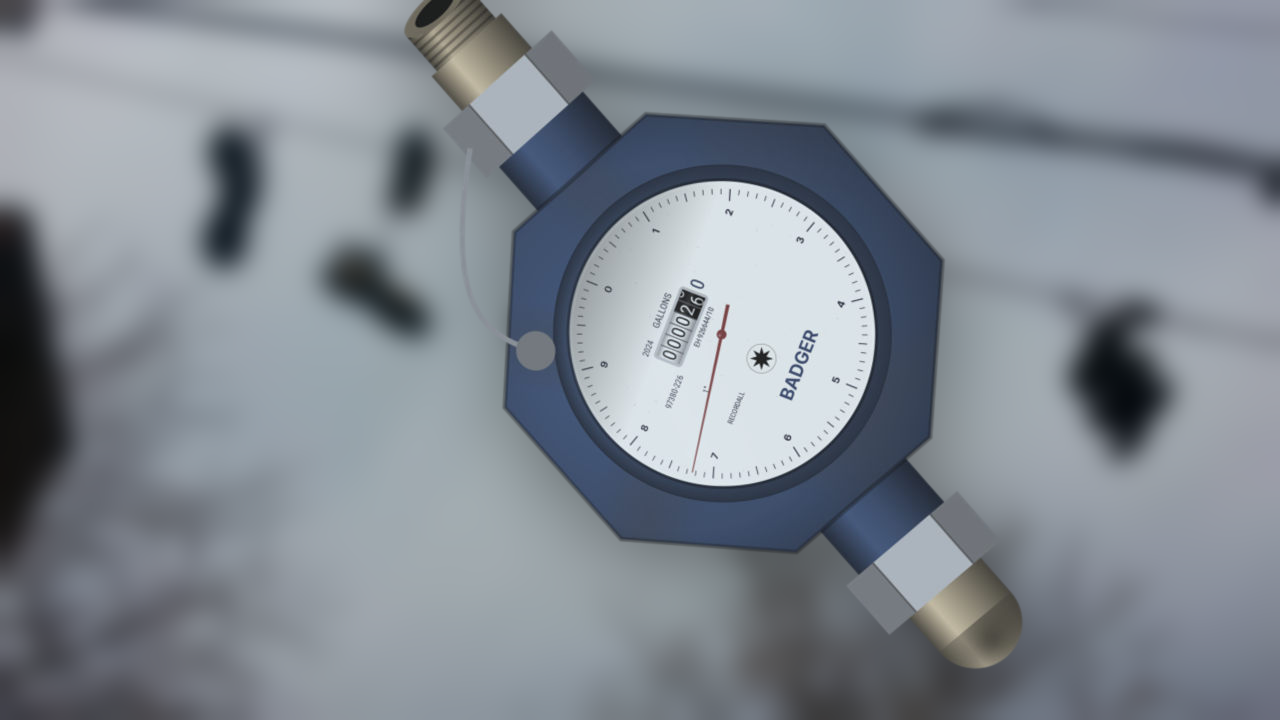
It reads 257.2; gal
